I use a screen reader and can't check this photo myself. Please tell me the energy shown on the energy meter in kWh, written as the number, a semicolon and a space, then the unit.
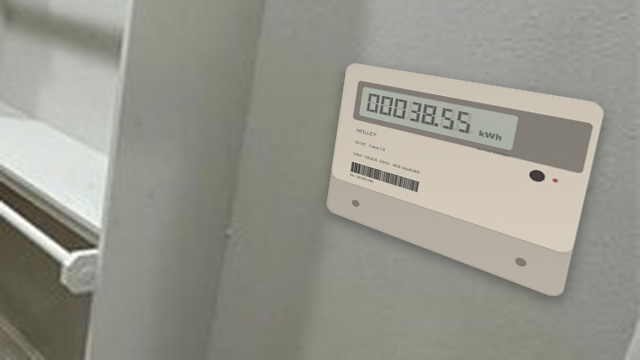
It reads 38.55; kWh
